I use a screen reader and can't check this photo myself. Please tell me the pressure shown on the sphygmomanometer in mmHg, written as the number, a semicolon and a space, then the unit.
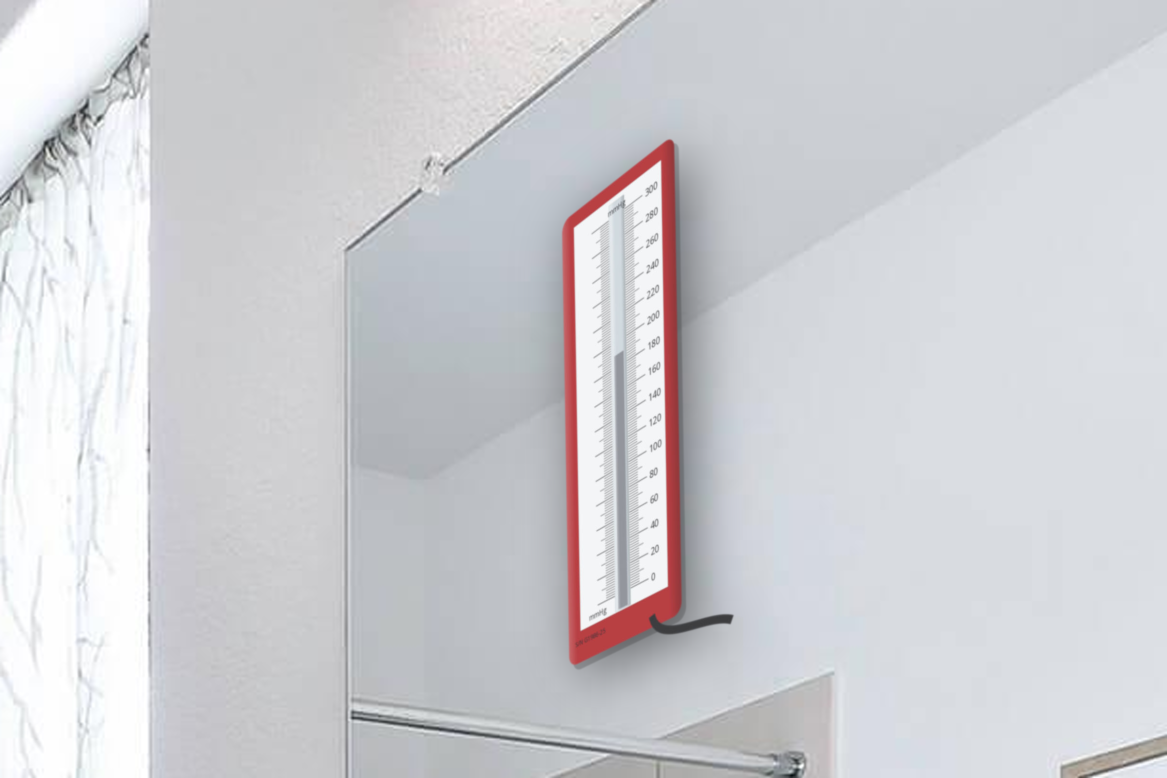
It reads 190; mmHg
